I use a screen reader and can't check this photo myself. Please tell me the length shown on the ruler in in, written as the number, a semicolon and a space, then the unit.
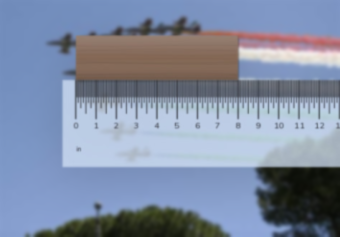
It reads 8; in
